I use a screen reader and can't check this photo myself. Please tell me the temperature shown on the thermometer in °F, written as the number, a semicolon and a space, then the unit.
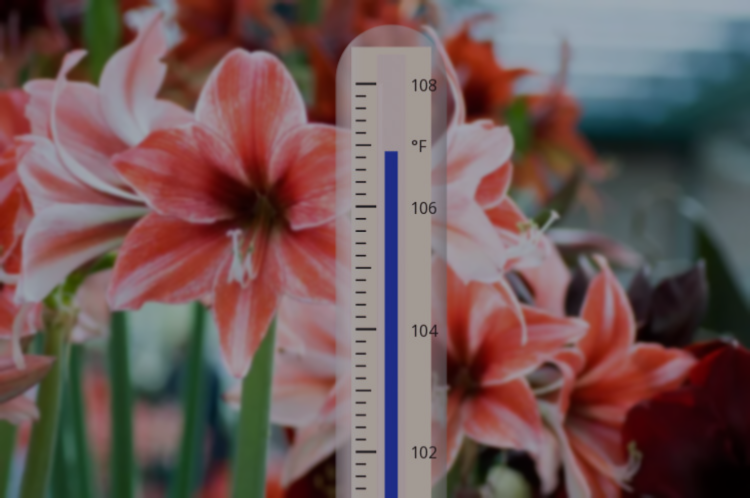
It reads 106.9; °F
